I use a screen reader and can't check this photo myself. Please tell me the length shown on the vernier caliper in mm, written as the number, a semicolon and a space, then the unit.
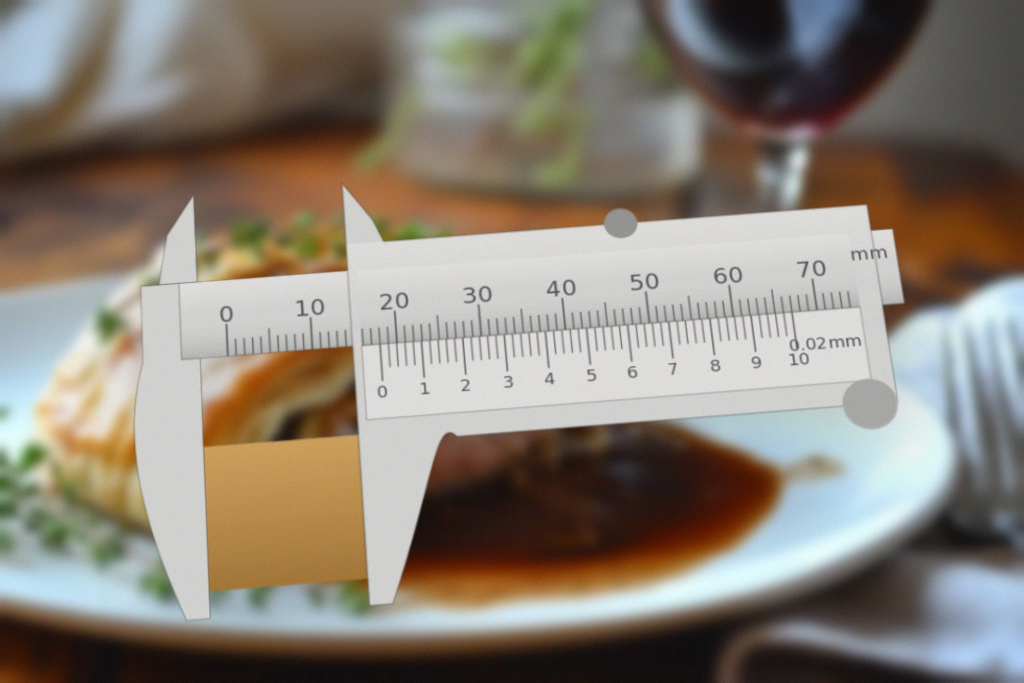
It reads 18.0; mm
